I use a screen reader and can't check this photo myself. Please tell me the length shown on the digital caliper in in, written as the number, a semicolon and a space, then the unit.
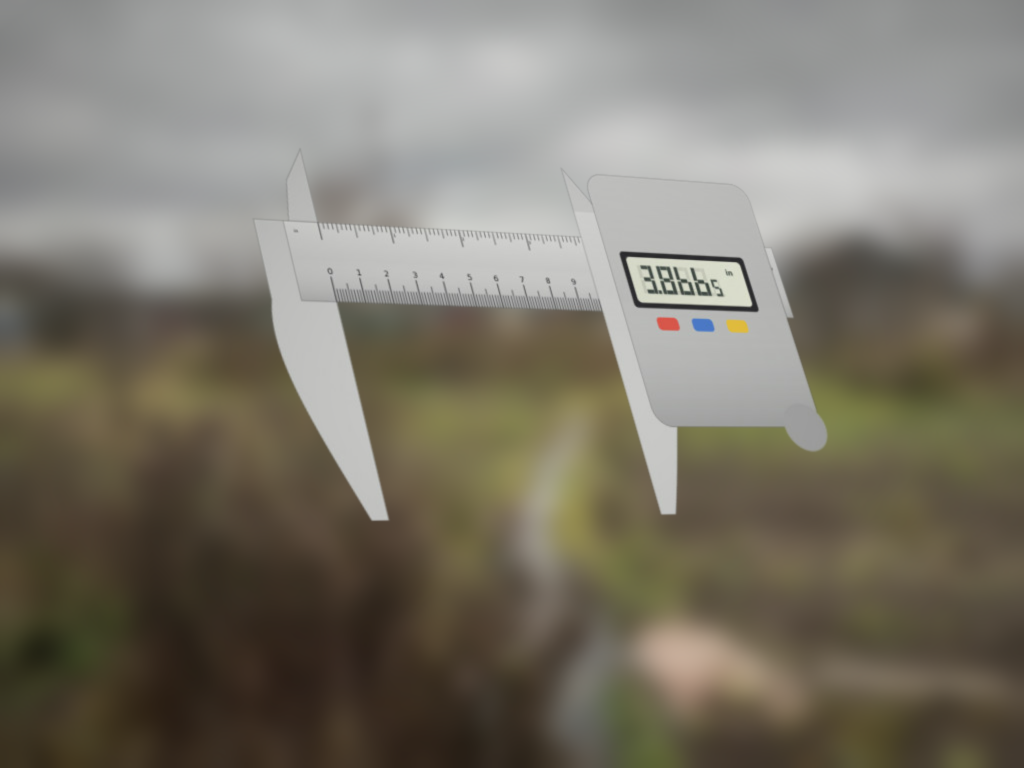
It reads 3.8665; in
